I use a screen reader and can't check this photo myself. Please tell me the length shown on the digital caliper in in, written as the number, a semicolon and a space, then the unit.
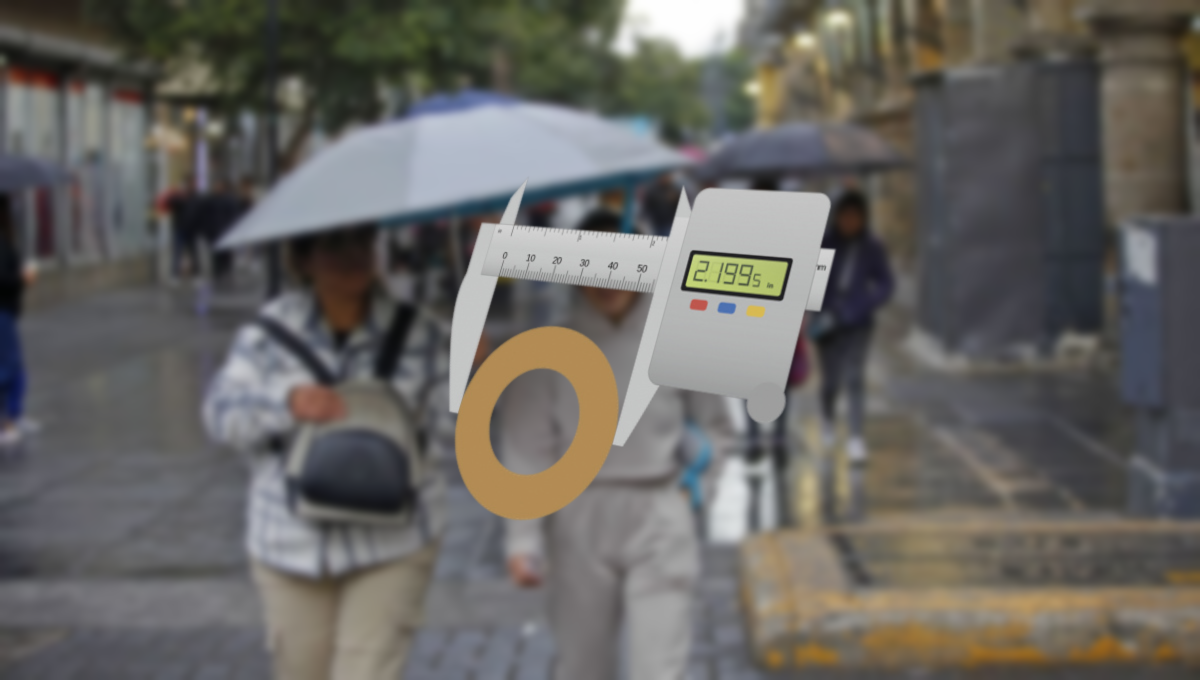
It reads 2.1995; in
